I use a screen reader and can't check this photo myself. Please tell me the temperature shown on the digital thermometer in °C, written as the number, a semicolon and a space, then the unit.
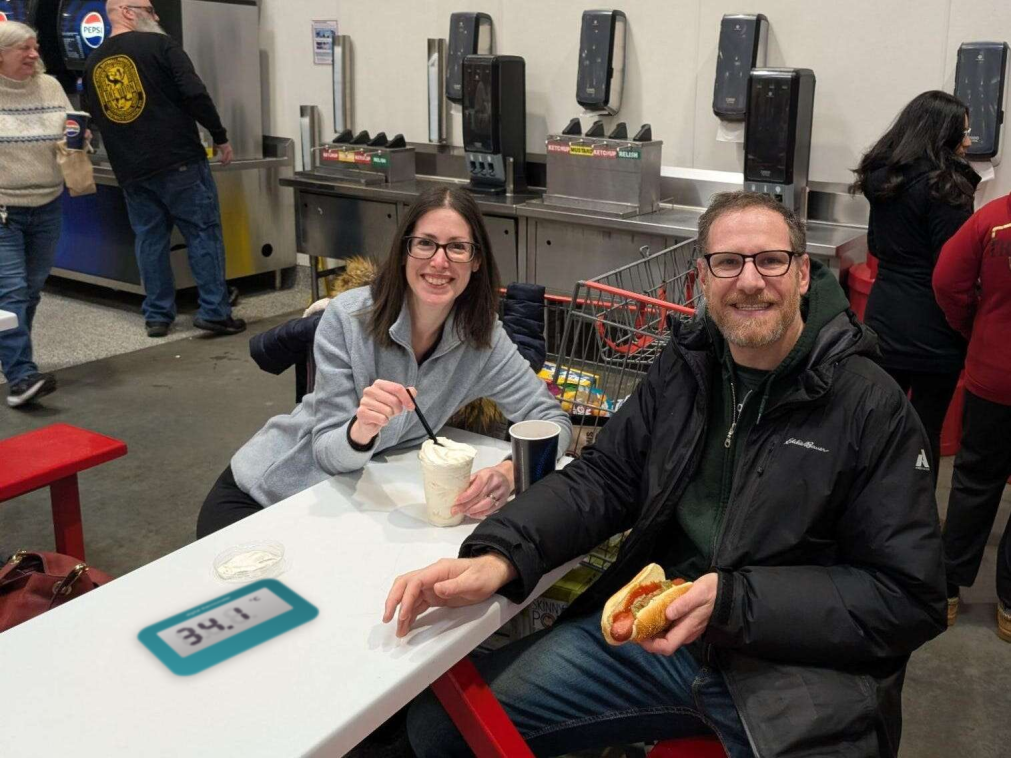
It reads 34.1; °C
